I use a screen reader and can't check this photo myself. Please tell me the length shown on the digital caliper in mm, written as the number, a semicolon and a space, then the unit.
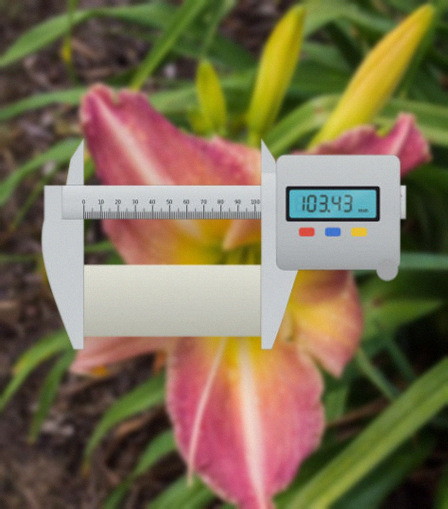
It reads 103.43; mm
